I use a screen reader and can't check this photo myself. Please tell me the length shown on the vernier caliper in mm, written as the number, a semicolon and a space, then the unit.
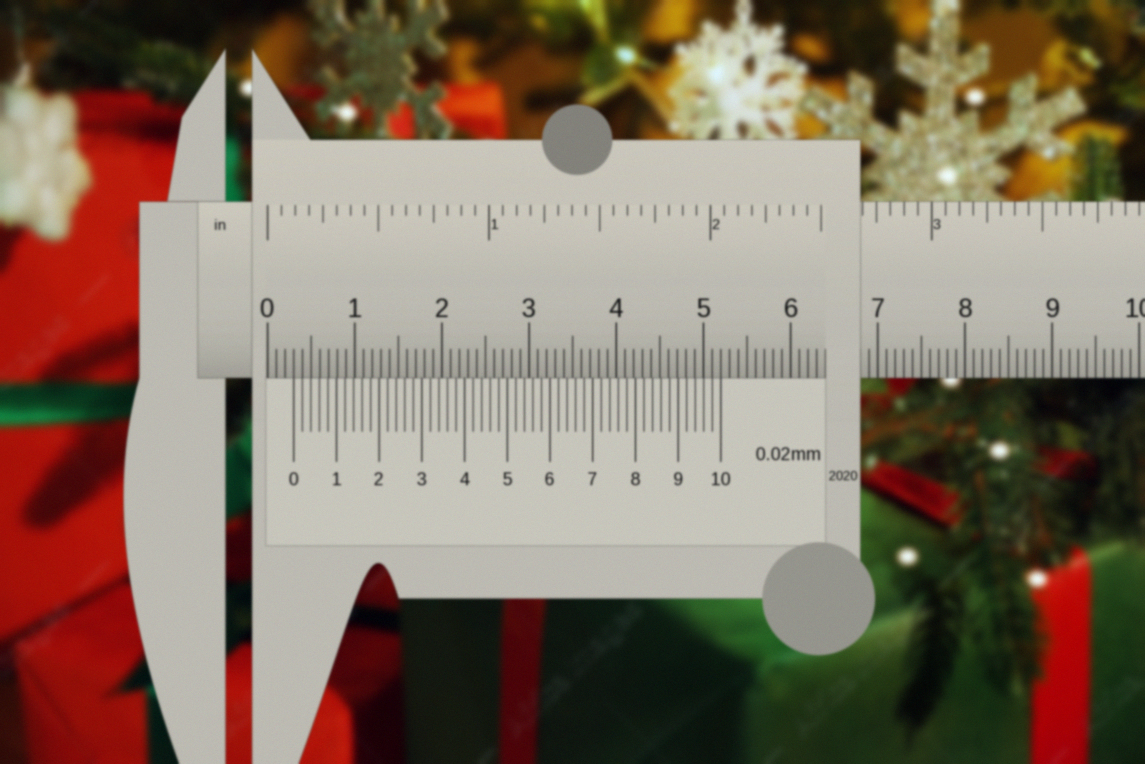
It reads 3.0; mm
